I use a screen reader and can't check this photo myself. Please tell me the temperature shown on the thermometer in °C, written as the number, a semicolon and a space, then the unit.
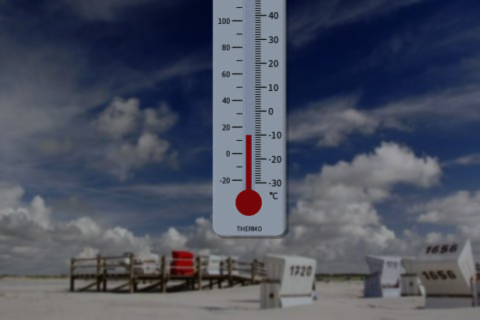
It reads -10; °C
